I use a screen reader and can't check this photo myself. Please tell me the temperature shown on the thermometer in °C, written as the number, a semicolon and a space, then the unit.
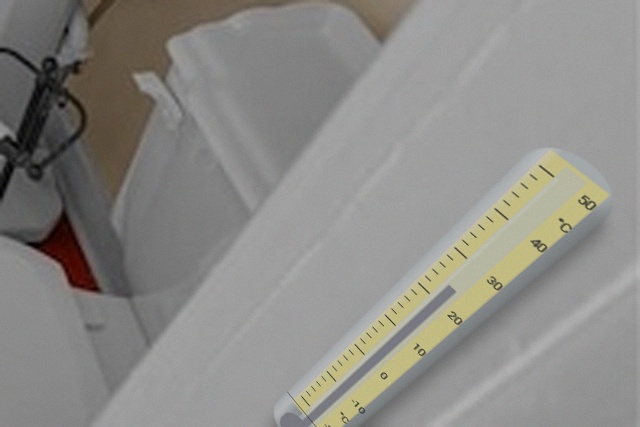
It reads 24; °C
